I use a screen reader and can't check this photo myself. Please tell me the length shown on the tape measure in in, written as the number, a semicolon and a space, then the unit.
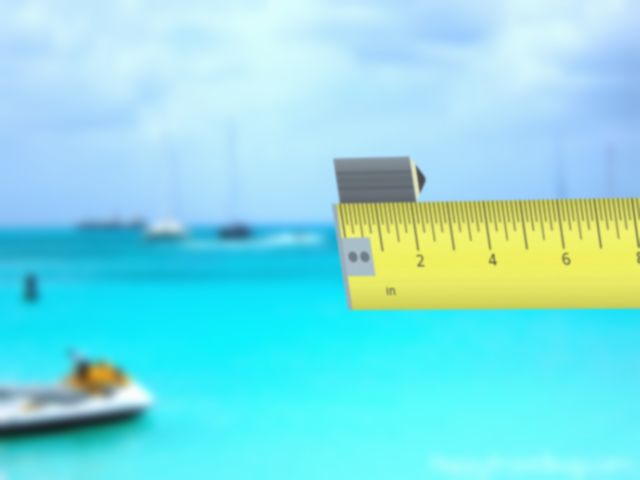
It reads 2.5; in
